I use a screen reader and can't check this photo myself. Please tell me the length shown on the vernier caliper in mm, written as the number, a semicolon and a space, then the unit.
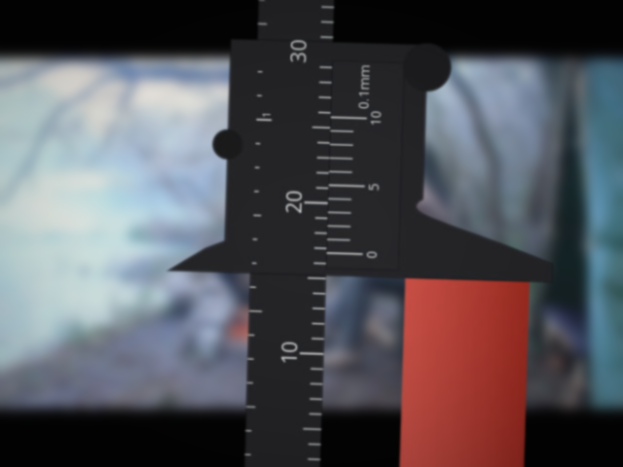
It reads 16.7; mm
